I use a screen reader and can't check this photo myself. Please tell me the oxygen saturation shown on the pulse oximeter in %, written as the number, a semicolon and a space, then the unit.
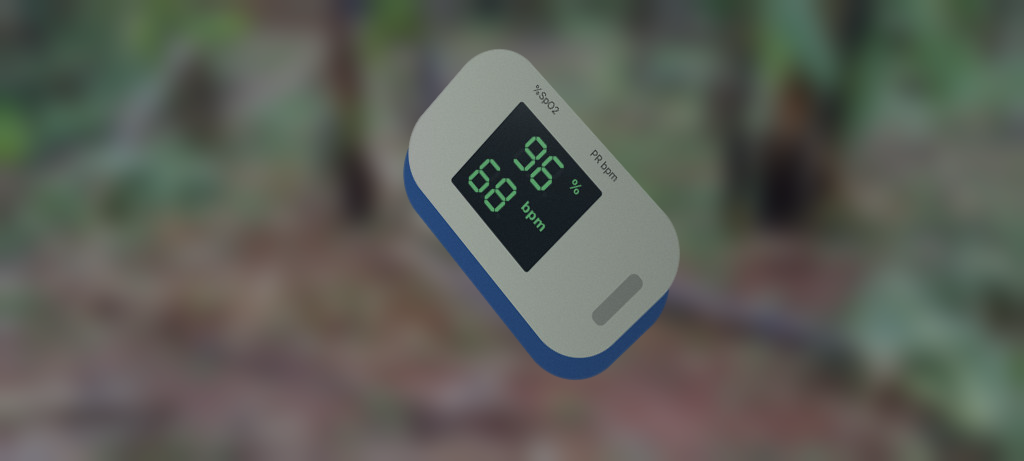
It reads 96; %
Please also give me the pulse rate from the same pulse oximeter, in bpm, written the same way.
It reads 68; bpm
